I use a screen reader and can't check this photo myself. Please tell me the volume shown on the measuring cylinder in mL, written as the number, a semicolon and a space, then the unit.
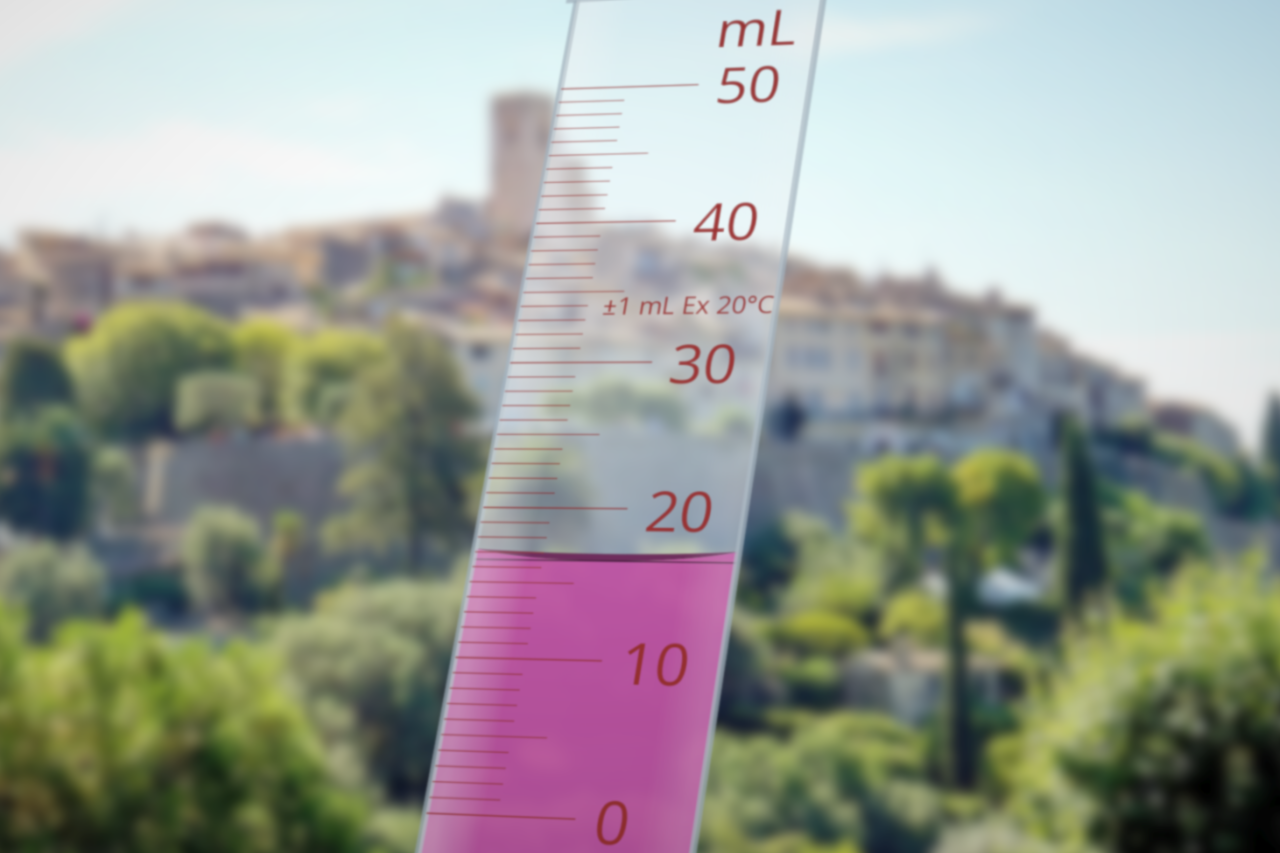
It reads 16.5; mL
